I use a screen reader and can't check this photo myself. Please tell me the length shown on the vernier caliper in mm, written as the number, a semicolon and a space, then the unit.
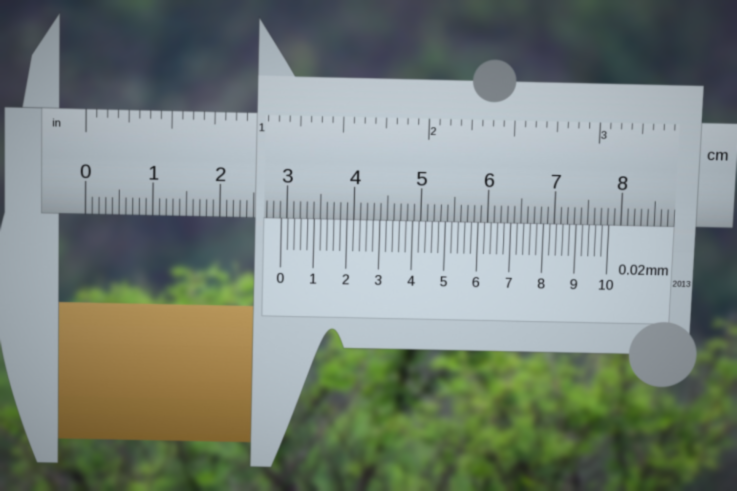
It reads 29.2; mm
